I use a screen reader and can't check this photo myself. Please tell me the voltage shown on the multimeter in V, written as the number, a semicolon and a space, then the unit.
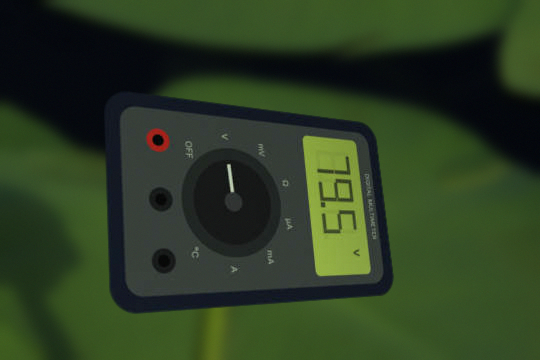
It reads 79.5; V
